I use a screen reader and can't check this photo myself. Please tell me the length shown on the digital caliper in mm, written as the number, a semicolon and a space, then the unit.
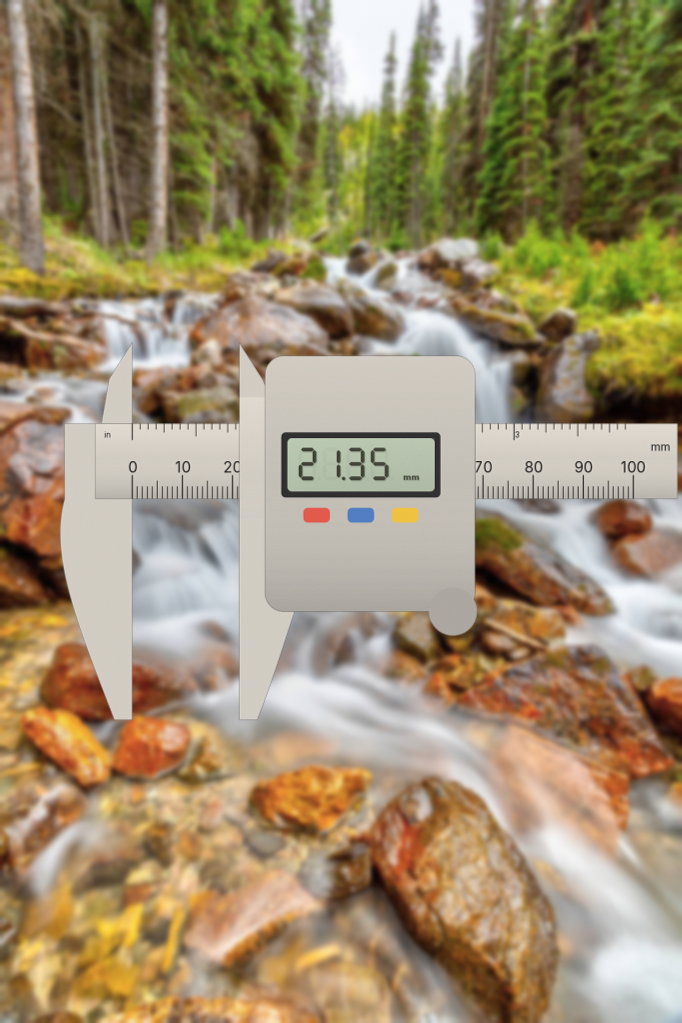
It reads 21.35; mm
